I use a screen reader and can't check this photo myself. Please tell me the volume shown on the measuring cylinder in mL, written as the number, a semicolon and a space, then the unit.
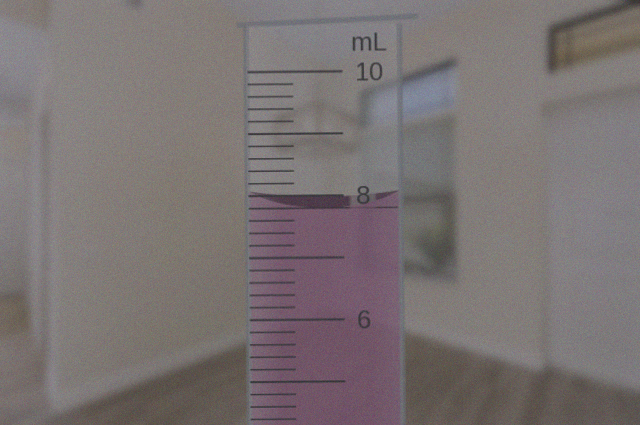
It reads 7.8; mL
